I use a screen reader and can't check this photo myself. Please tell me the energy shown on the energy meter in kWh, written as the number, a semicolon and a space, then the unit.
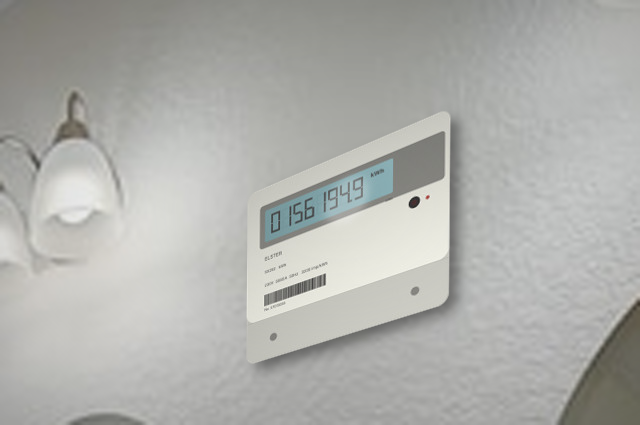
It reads 156194.9; kWh
